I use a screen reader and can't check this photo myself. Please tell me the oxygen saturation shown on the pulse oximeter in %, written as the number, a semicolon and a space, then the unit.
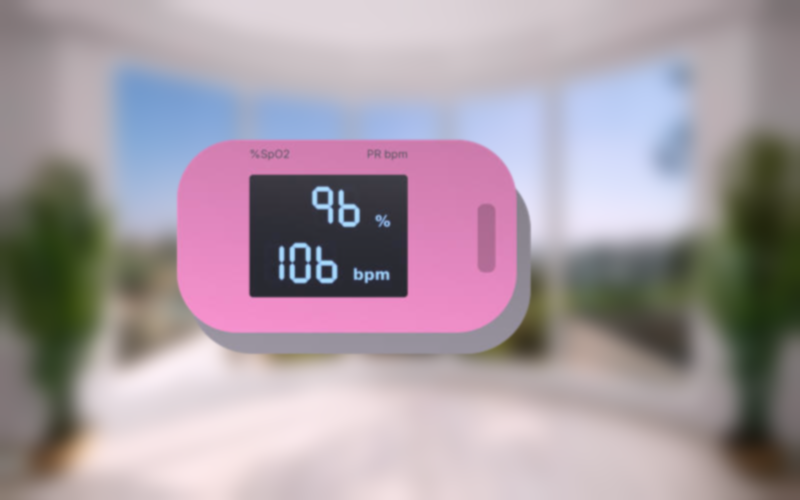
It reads 96; %
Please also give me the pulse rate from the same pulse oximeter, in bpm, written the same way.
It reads 106; bpm
